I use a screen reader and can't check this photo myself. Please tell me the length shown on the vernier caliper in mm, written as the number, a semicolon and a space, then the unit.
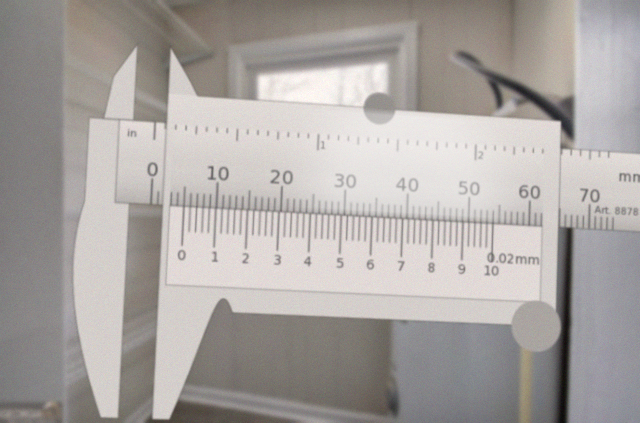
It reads 5.0; mm
